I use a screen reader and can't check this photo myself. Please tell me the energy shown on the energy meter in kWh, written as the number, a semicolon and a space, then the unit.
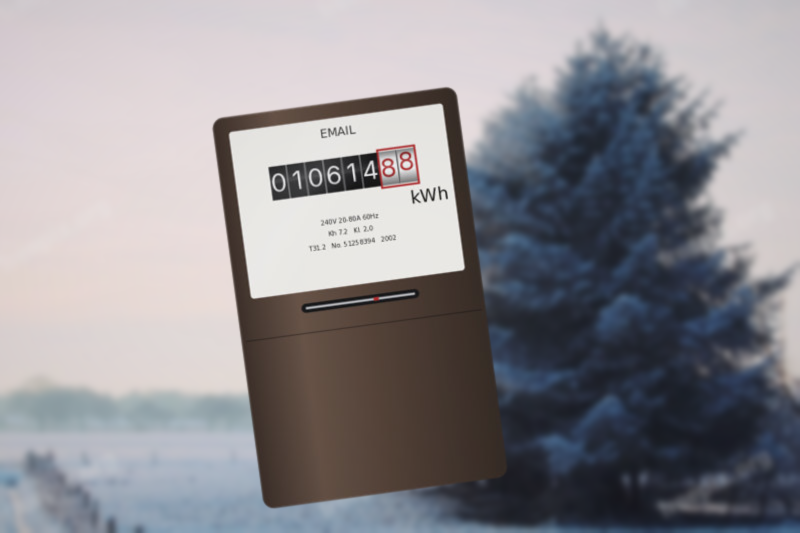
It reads 10614.88; kWh
